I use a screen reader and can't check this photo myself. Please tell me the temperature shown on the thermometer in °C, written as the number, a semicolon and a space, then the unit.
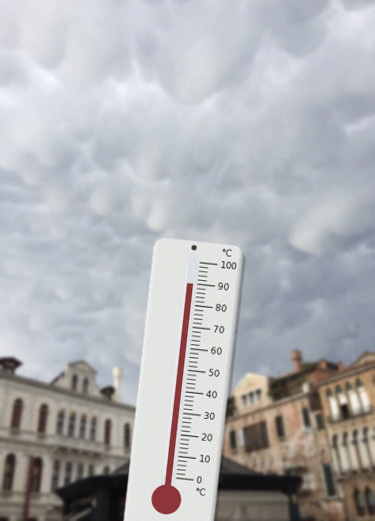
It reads 90; °C
